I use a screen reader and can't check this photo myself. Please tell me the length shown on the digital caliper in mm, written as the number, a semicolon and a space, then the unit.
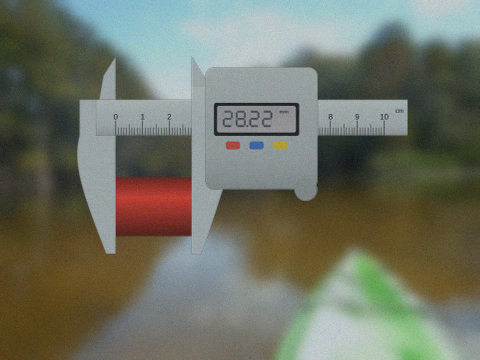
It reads 28.22; mm
